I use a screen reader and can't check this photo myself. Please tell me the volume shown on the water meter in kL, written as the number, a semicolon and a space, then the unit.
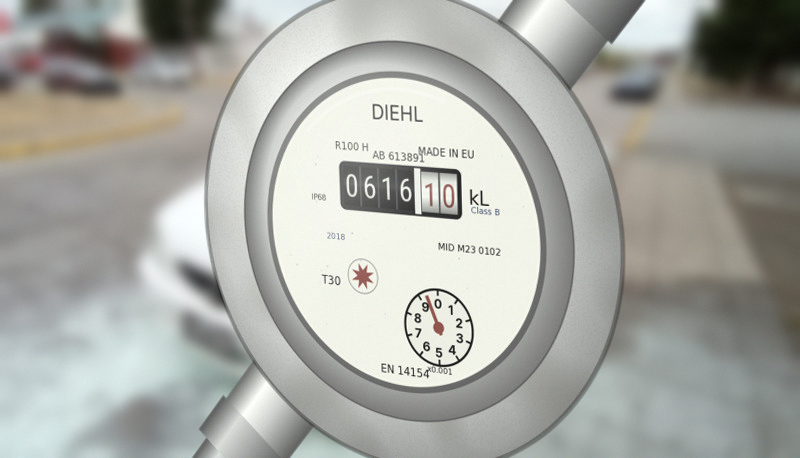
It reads 616.099; kL
